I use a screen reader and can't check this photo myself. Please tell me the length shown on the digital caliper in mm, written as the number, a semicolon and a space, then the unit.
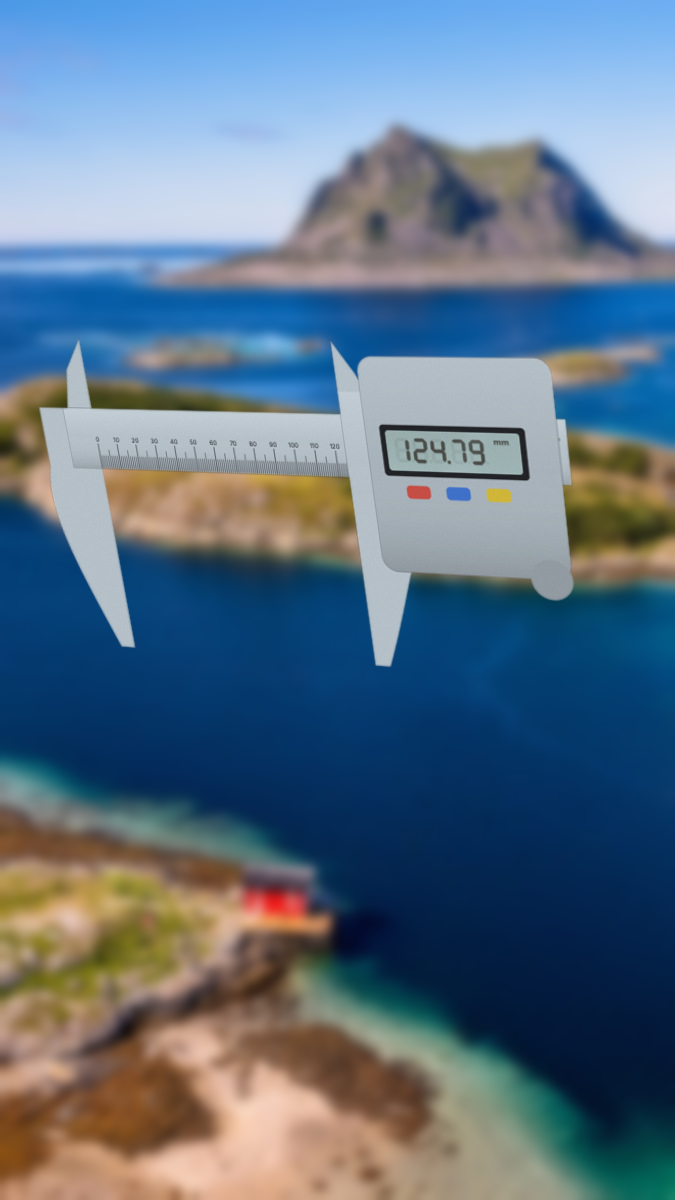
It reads 124.79; mm
